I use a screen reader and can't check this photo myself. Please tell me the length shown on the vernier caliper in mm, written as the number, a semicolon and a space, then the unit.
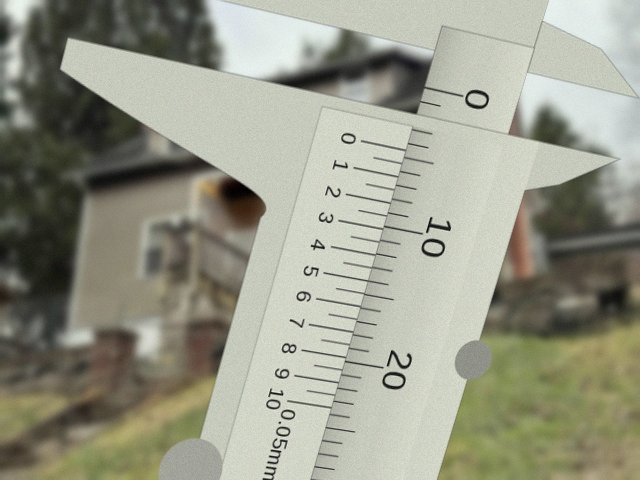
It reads 4.5; mm
